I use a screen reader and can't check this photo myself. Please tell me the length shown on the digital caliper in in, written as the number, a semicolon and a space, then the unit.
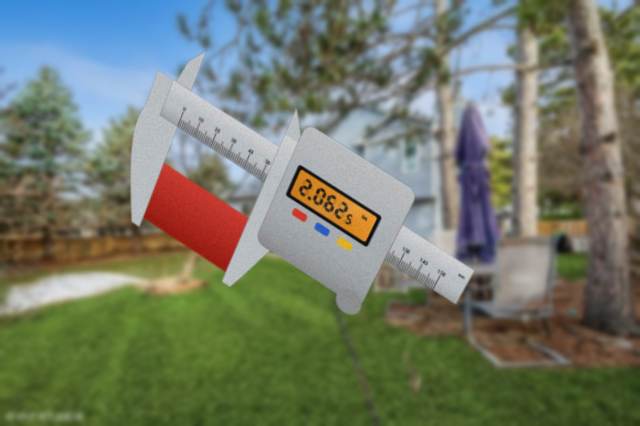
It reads 2.0625; in
